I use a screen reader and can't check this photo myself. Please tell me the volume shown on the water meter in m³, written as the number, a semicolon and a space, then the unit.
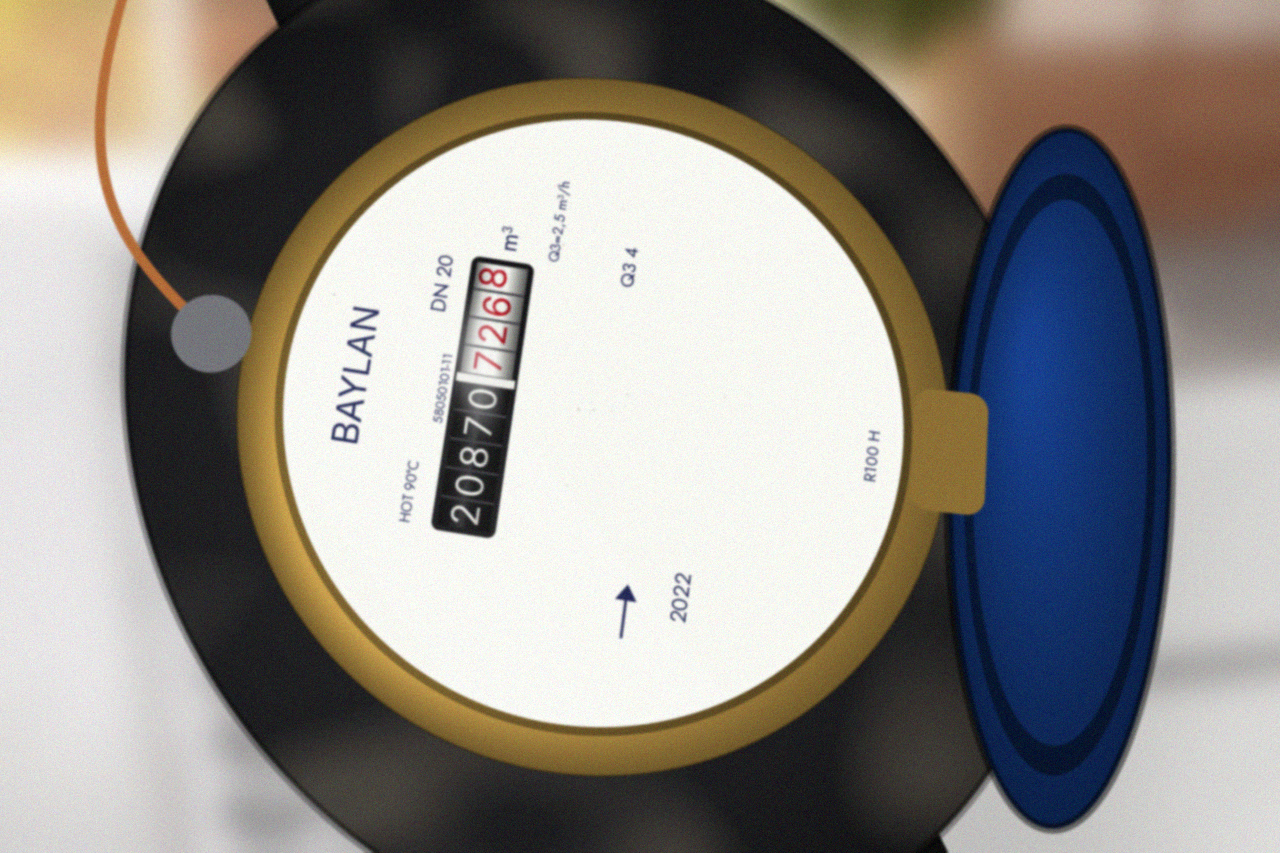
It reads 20870.7268; m³
